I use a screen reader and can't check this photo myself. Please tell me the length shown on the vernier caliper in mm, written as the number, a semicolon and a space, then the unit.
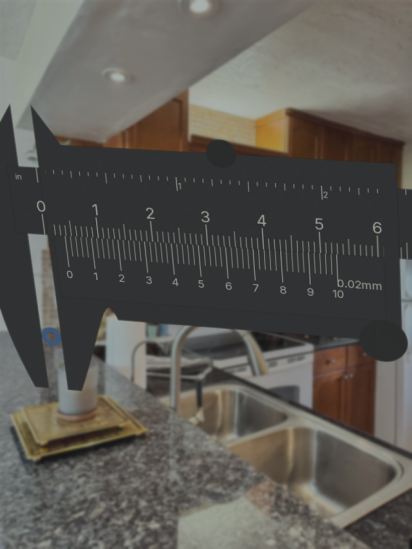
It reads 3.8; mm
